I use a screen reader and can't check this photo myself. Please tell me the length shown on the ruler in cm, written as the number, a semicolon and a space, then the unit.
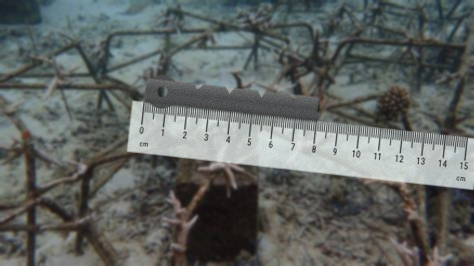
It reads 8; cm
